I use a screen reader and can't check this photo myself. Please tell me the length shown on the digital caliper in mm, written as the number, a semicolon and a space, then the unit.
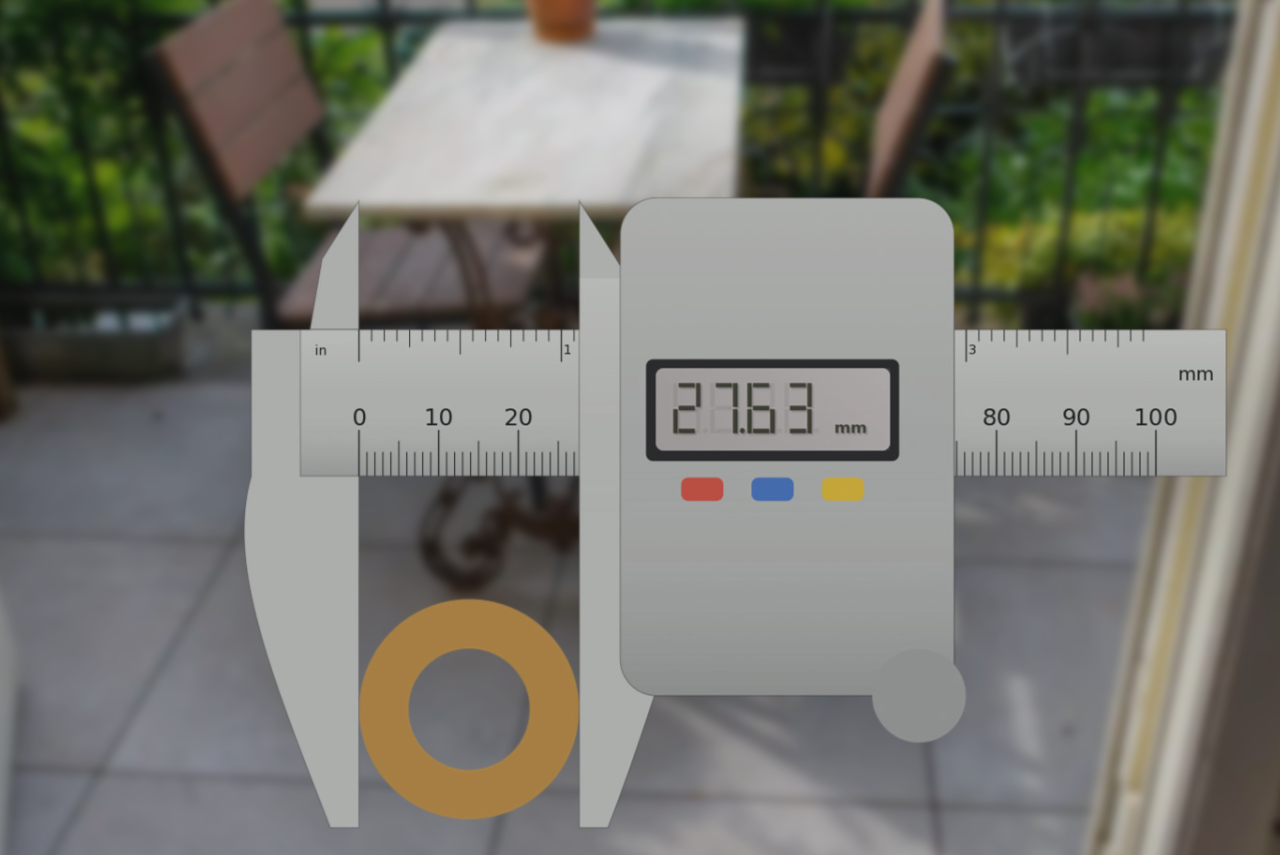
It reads 27.63; mm
